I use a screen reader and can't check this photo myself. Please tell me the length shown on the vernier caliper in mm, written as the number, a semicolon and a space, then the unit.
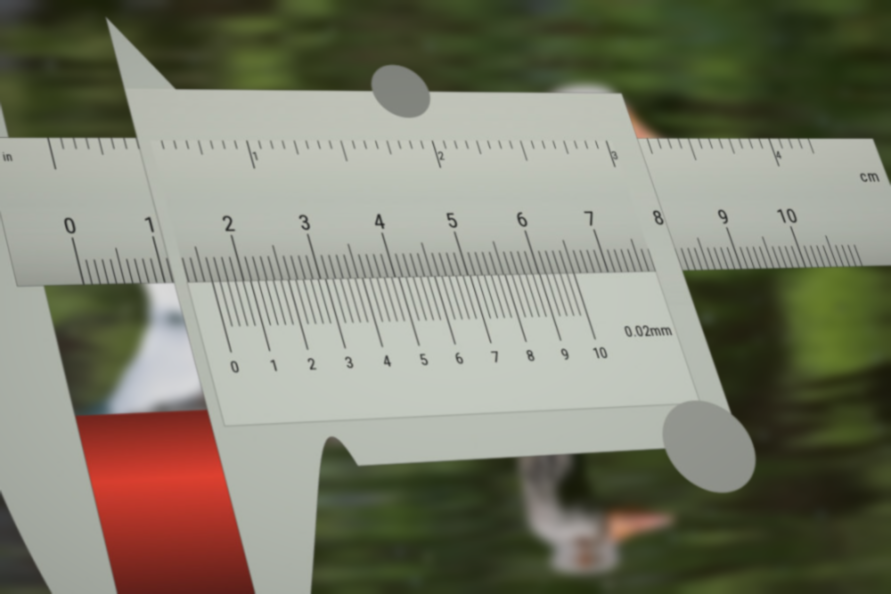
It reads 16.0; mm
